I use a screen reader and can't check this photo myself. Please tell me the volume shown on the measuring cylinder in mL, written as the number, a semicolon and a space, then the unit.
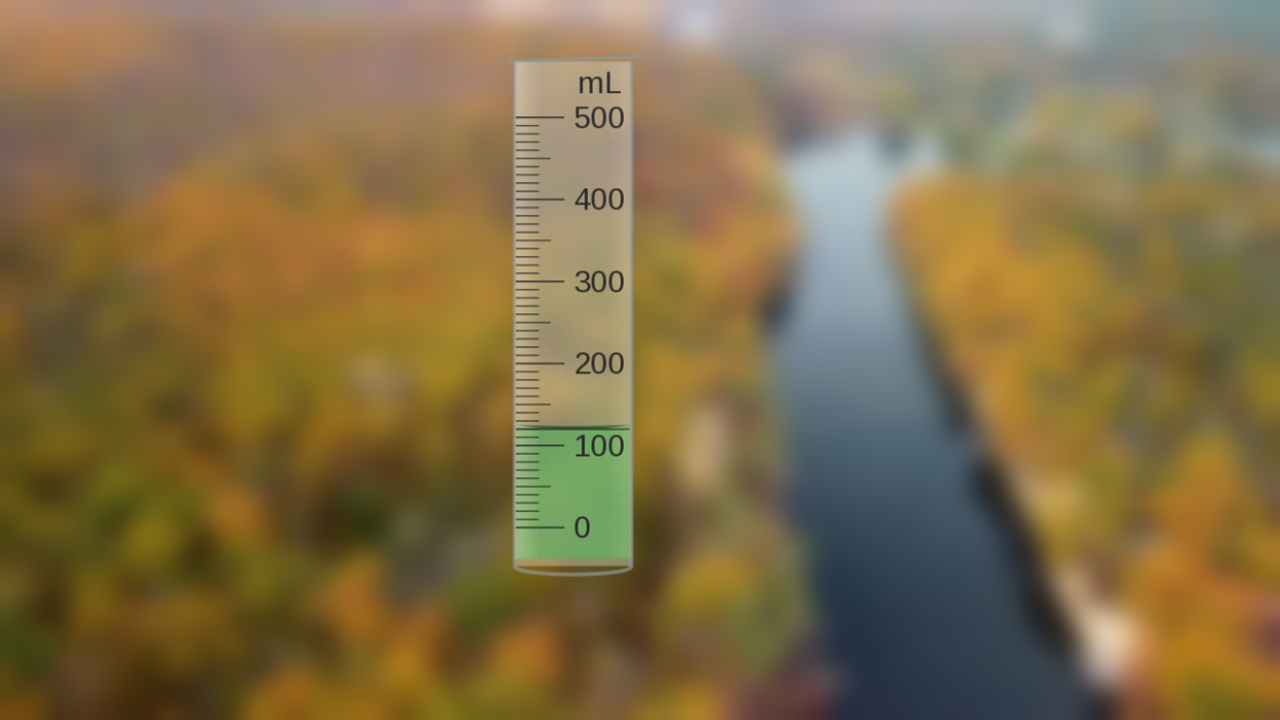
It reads 120; mL
